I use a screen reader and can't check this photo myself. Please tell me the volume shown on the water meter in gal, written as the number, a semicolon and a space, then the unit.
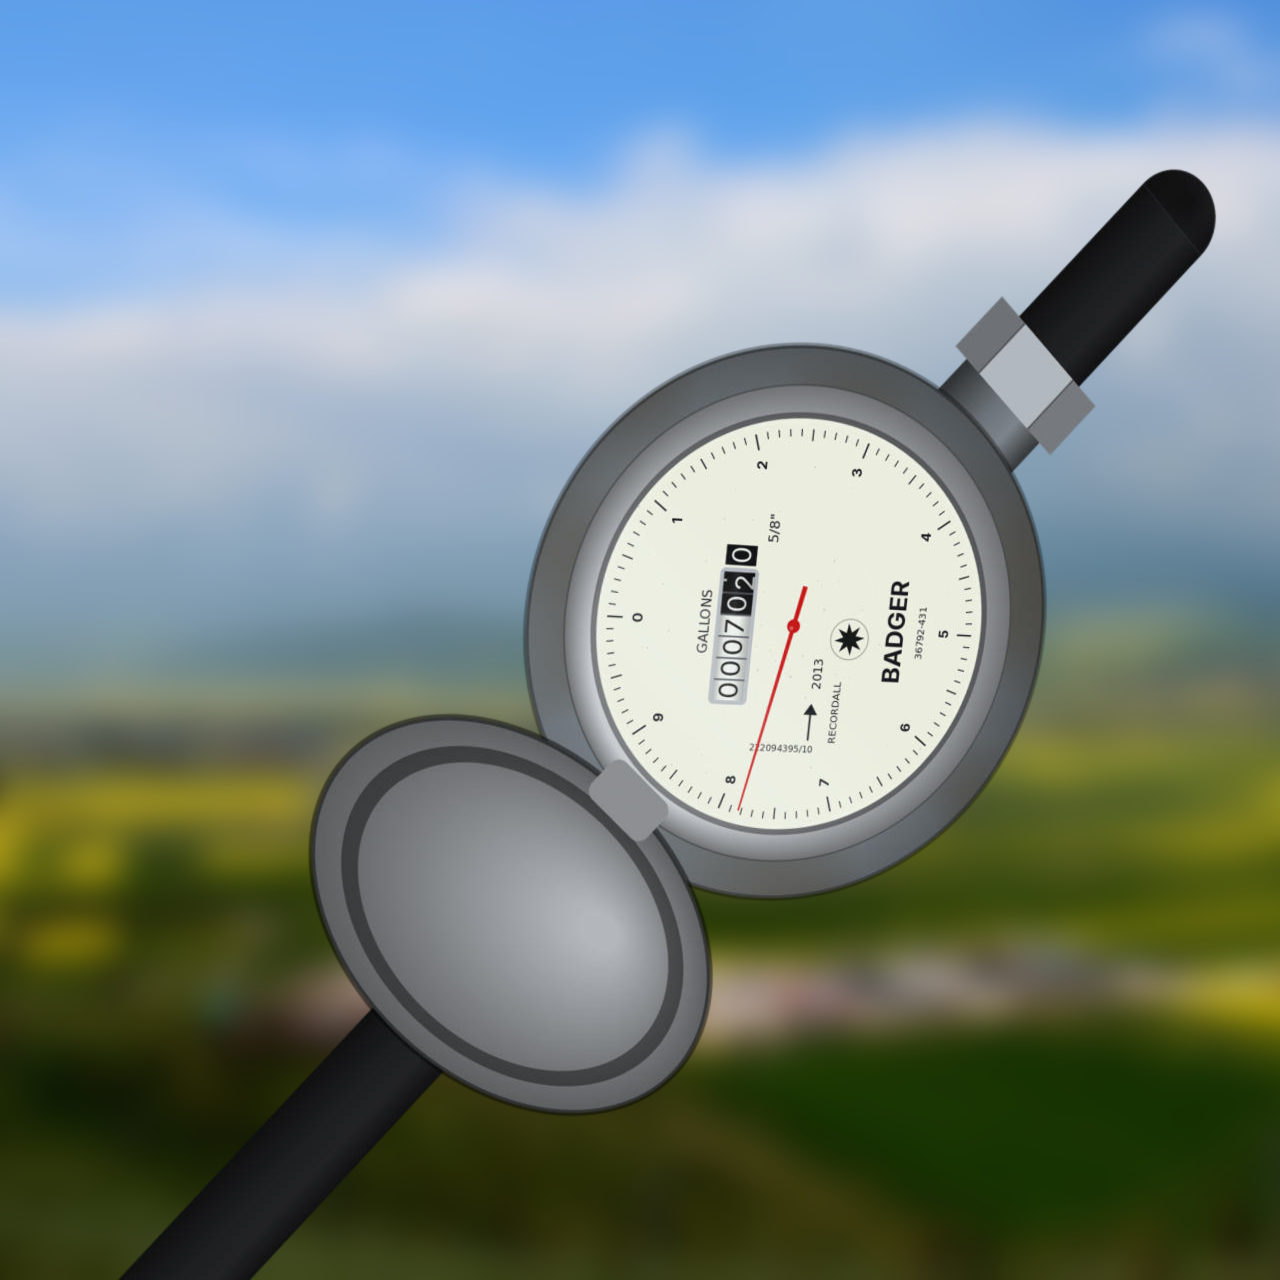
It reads 7017.8; gal
